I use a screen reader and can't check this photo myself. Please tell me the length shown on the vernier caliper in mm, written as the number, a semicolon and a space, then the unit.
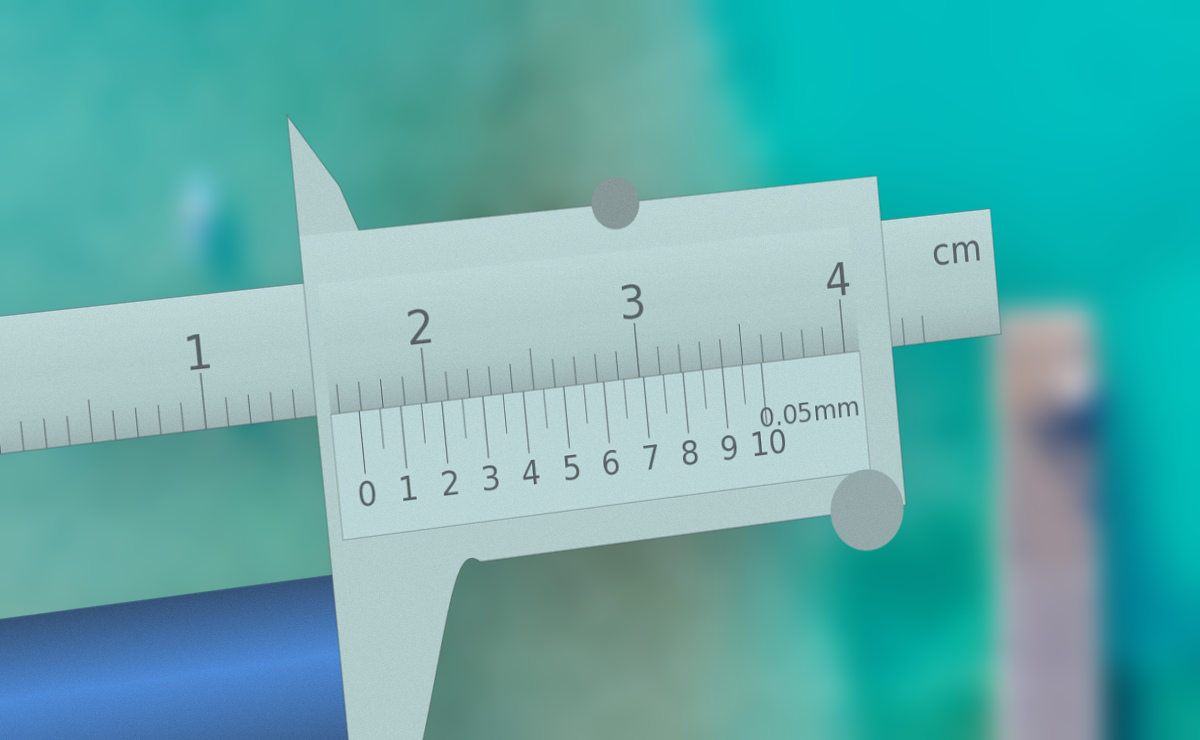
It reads 16.9; mm
